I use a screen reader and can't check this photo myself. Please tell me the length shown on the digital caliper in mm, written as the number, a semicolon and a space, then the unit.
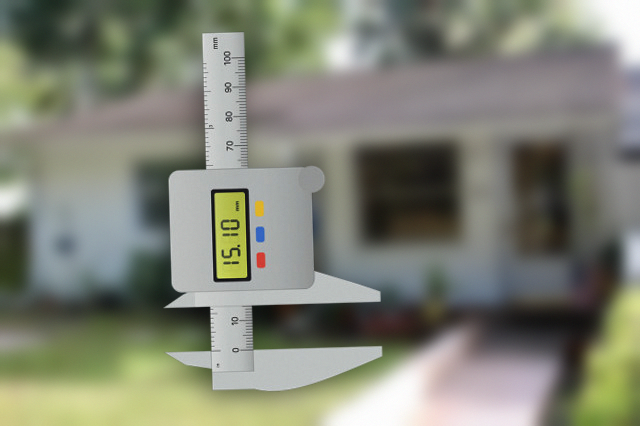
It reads 15.10; mm
